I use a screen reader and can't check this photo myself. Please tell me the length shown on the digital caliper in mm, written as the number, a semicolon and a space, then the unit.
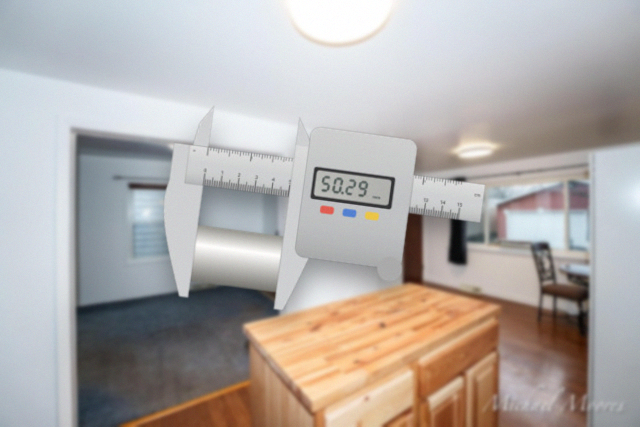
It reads 50.29; mm
